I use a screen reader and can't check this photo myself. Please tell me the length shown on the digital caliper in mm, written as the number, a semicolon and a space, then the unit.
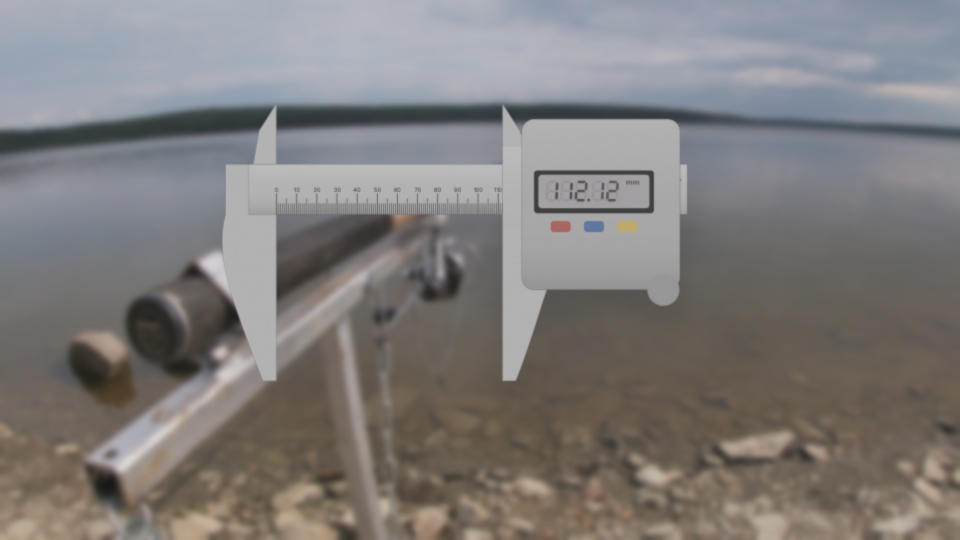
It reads 112.12; mm
